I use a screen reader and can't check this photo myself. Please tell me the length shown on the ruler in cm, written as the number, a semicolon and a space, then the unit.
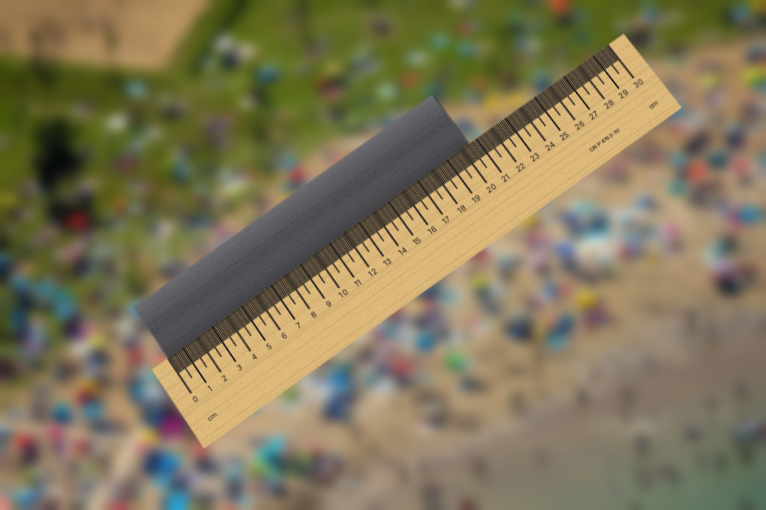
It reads 20.5; cm
